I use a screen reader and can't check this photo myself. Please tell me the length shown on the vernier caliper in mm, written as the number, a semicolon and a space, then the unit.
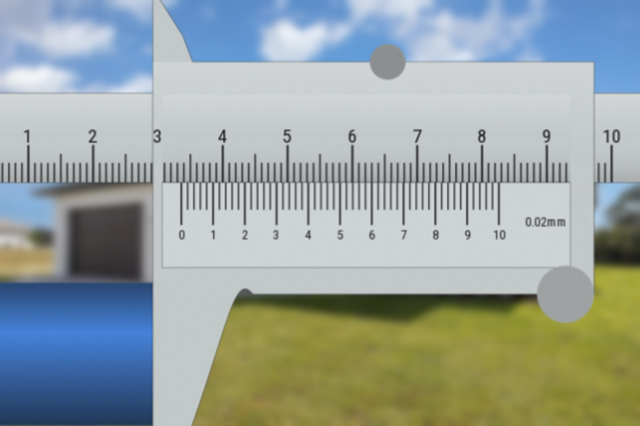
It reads 33.6; mm
